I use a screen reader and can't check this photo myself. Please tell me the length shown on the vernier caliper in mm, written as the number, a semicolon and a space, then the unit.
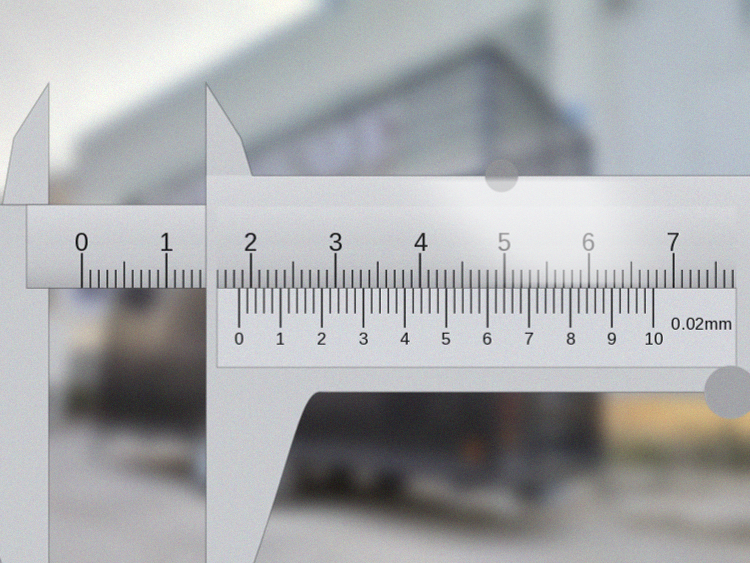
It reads 18.6; mm
